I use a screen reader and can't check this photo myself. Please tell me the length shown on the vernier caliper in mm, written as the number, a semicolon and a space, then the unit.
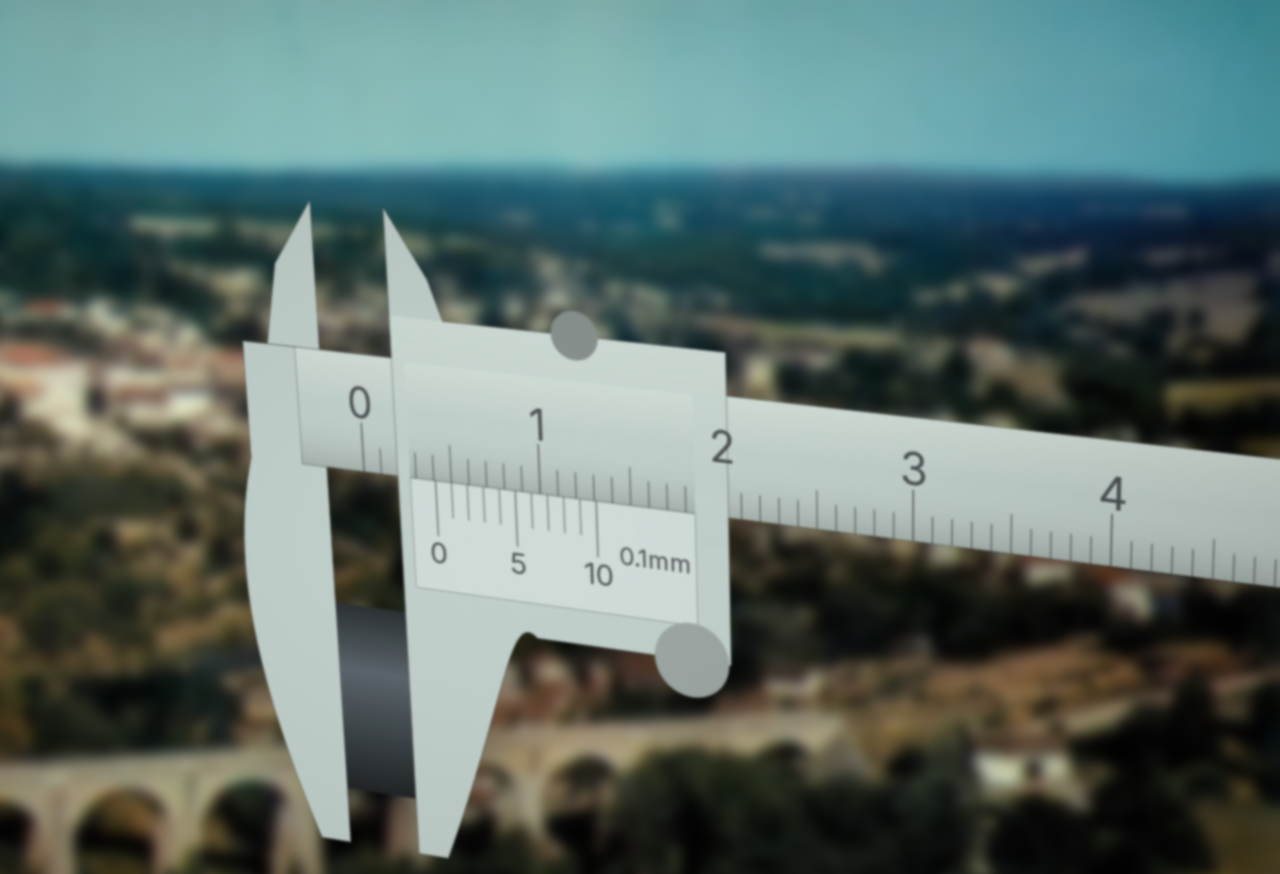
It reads 4.1; mm
